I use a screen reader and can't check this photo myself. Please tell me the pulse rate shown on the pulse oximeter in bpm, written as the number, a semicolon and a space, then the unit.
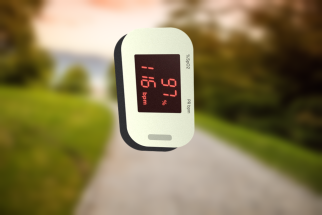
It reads 116; bpm
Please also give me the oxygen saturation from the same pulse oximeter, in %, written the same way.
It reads 97; %
